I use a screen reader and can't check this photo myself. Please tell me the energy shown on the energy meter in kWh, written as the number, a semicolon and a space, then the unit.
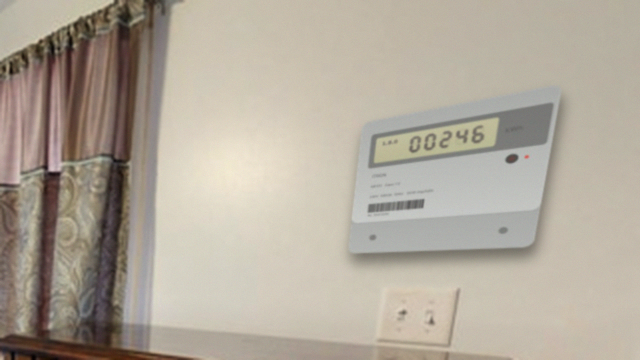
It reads 246; kWh
